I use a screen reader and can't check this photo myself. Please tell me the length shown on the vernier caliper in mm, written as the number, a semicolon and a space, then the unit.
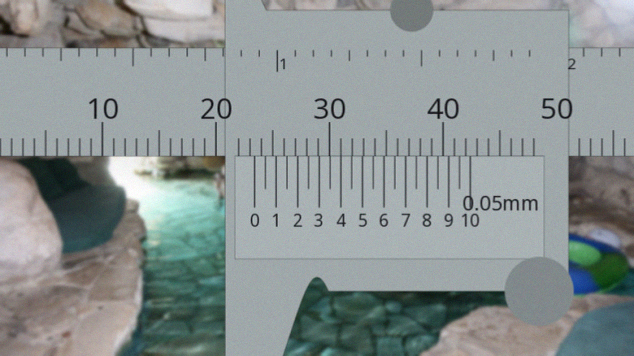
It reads 23.4; mm
